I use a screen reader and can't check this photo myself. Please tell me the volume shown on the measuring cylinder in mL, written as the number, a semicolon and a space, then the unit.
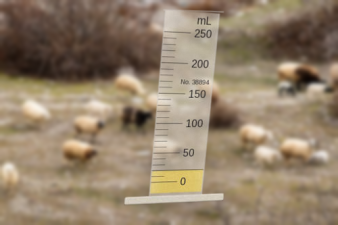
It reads 20; mL
